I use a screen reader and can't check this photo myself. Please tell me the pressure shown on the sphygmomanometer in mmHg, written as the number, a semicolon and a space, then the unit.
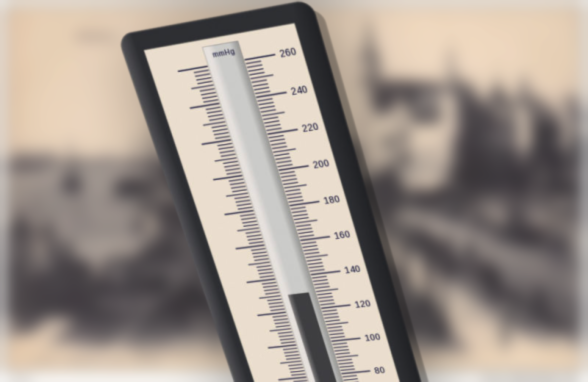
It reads 130; mmHg
